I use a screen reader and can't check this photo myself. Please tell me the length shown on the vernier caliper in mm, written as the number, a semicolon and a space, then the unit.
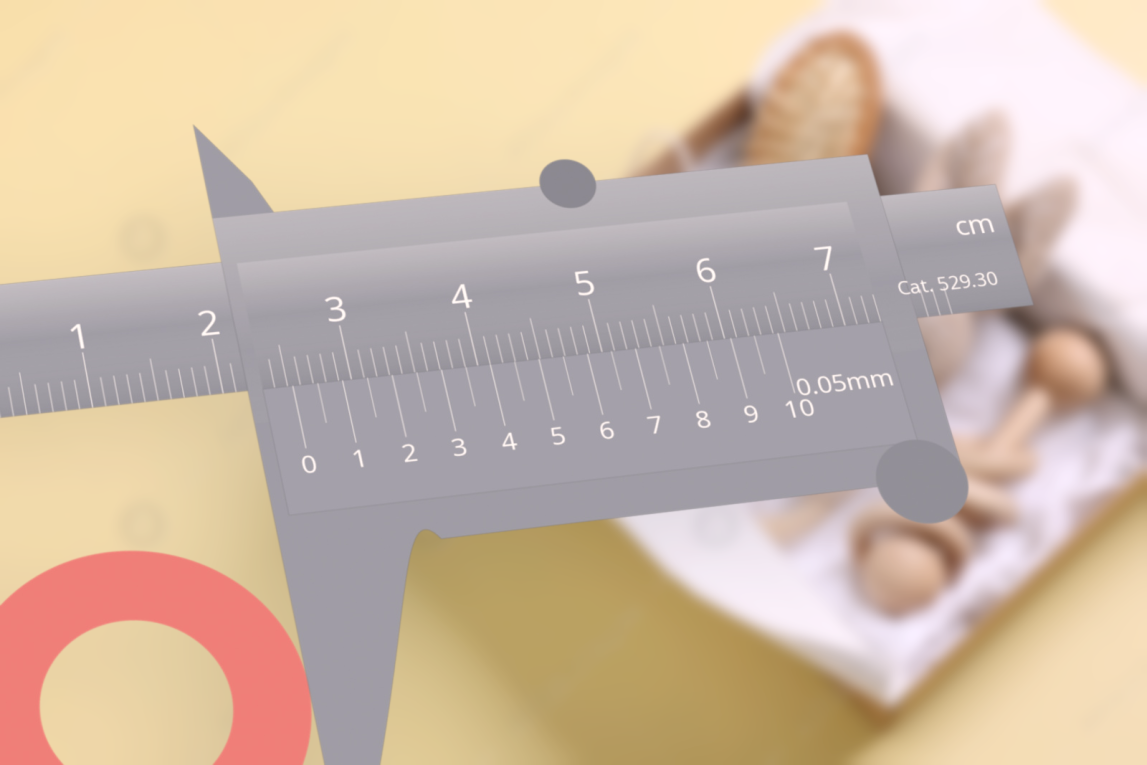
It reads 25.4; mm
